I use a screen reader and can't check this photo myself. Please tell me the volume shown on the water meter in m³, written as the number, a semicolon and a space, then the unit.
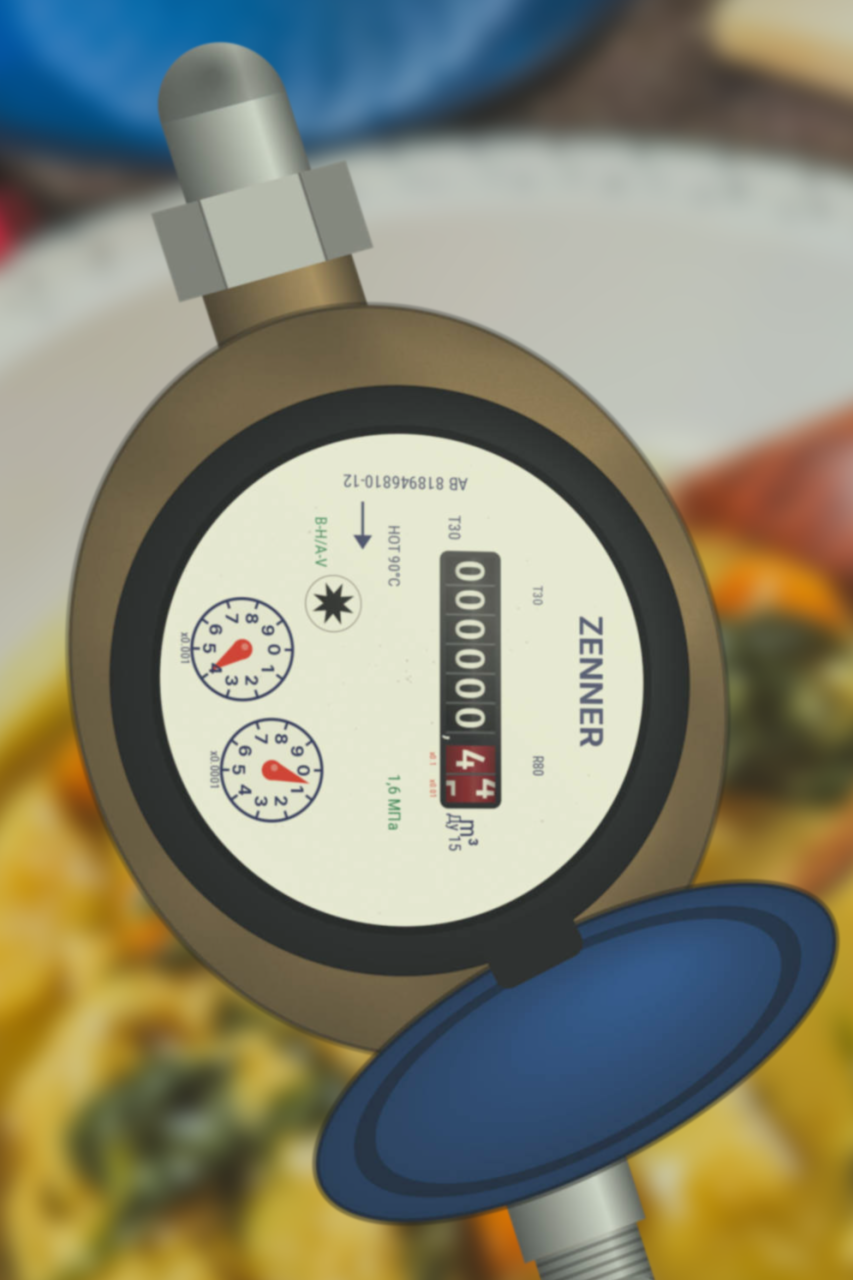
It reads 0.4440; m³
